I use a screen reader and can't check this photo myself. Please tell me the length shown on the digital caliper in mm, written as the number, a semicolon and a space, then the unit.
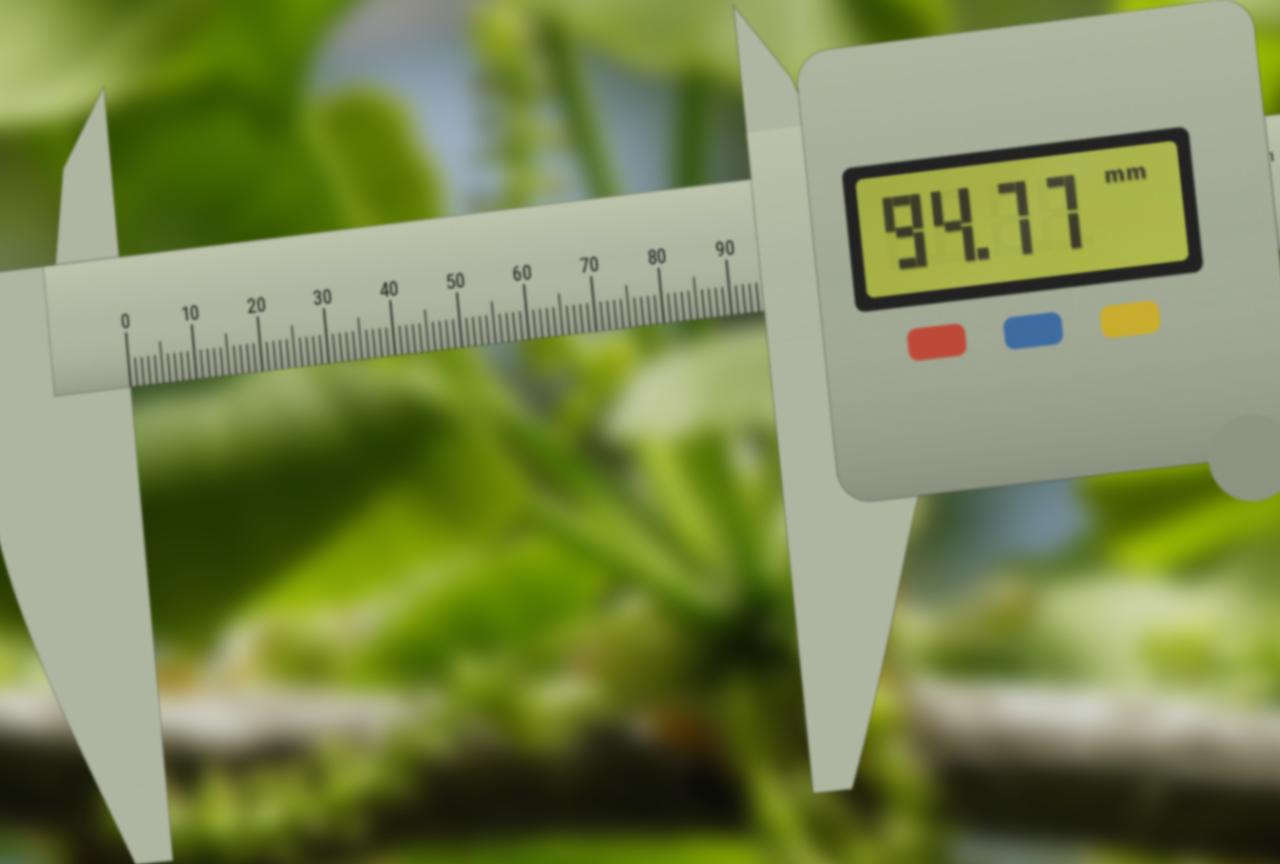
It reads 94.77; mm
